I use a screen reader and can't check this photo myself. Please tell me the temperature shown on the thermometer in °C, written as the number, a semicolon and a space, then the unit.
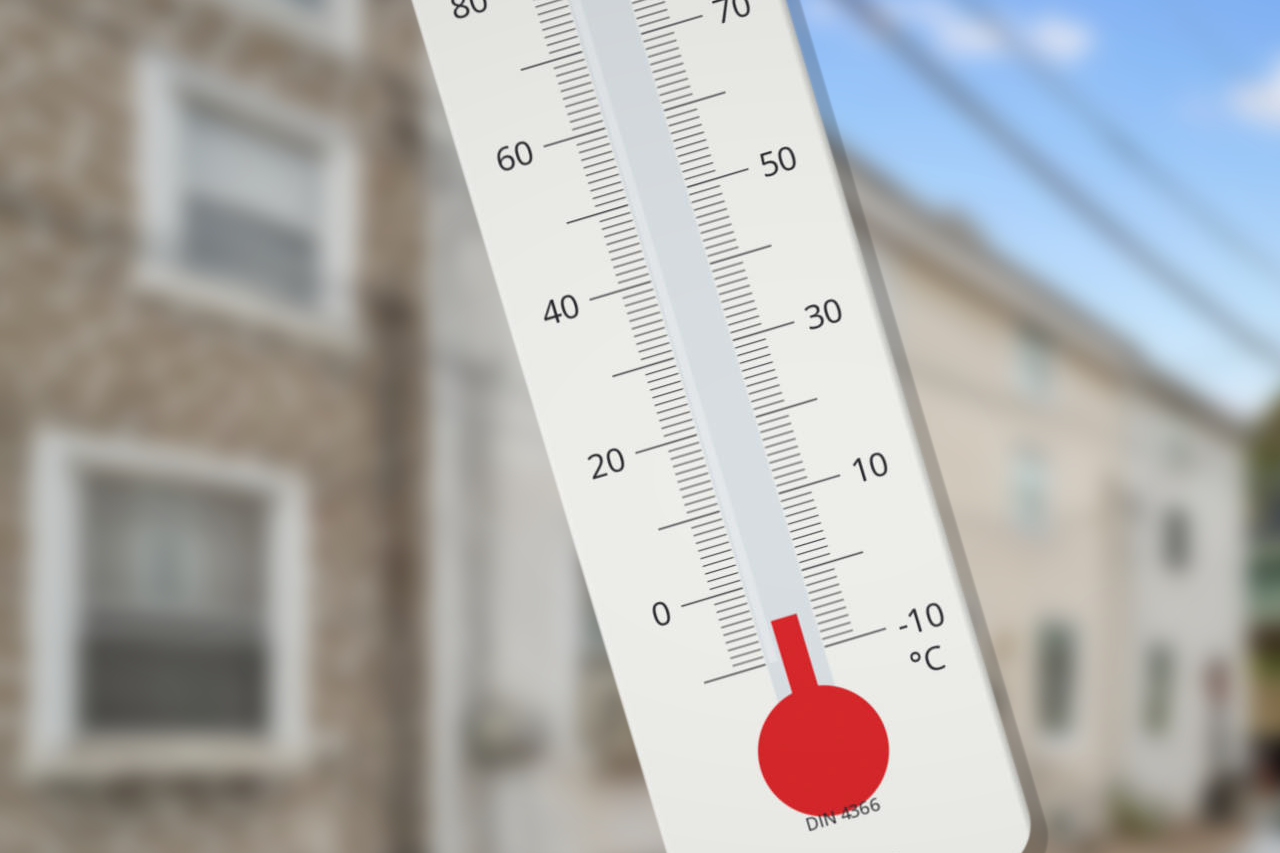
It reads -5; °C
